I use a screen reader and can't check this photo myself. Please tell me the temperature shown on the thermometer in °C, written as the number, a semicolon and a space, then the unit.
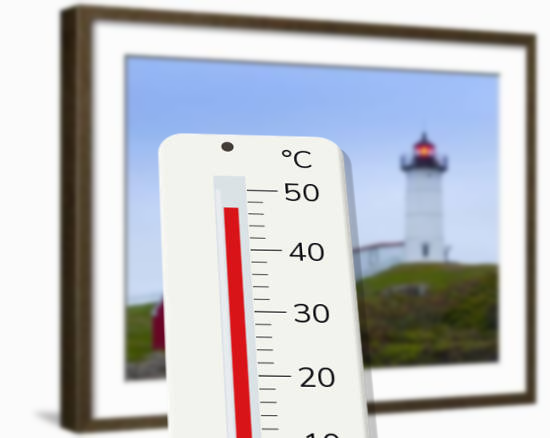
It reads 47; °C
